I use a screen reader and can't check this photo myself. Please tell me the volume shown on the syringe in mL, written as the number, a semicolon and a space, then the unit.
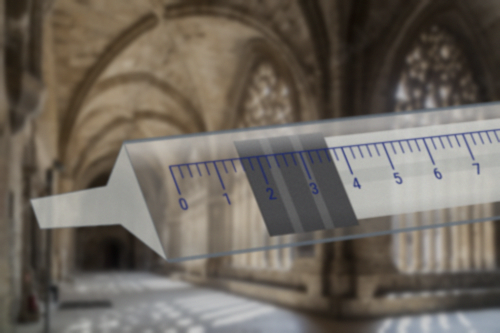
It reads 1.6; mL
